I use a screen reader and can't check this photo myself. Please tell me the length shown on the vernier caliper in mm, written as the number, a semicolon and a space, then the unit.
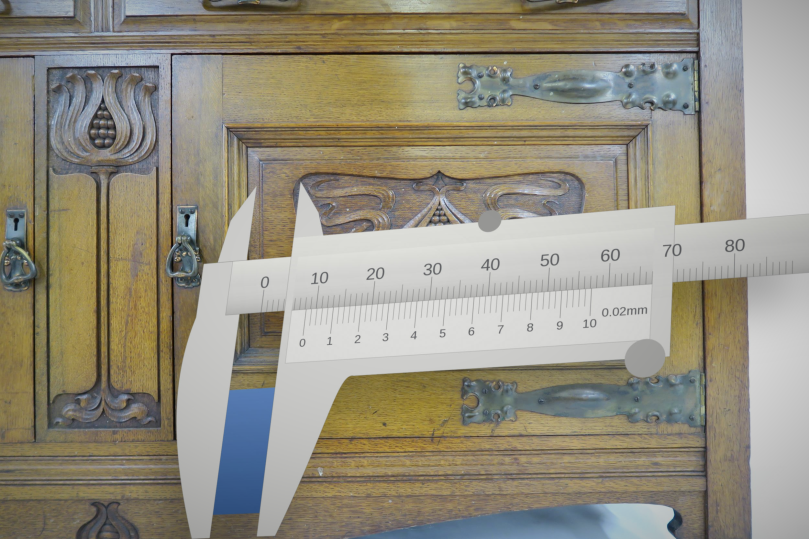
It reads 8.2; mm
